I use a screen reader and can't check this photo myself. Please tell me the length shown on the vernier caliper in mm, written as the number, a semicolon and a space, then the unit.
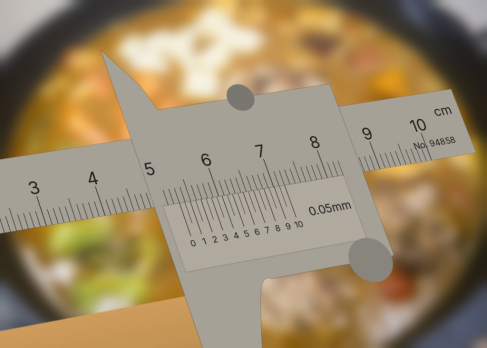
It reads 53.0; mm
